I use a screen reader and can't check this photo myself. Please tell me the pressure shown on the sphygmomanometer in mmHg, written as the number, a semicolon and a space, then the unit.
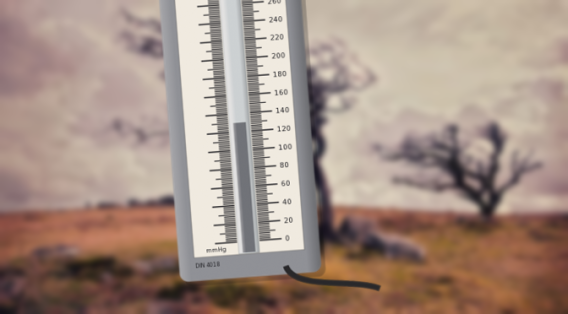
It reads 130; mmHg
